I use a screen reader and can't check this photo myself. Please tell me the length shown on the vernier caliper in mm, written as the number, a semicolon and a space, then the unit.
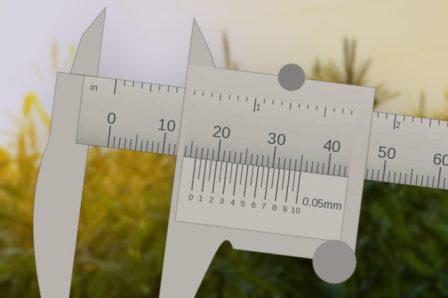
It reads 16.0; mm
